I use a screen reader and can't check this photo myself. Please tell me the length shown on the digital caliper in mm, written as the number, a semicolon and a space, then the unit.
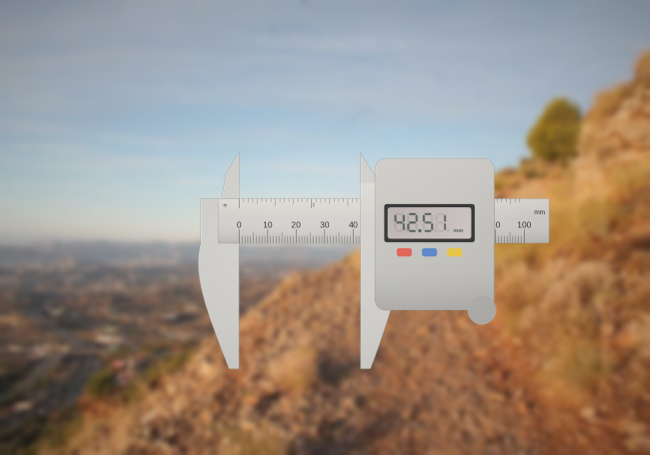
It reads 42.51; mm
